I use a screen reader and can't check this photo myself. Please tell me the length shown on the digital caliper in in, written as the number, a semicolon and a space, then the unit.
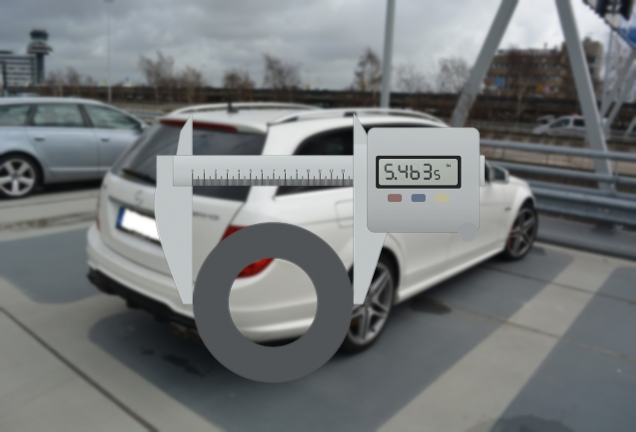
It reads 5.4635; in
